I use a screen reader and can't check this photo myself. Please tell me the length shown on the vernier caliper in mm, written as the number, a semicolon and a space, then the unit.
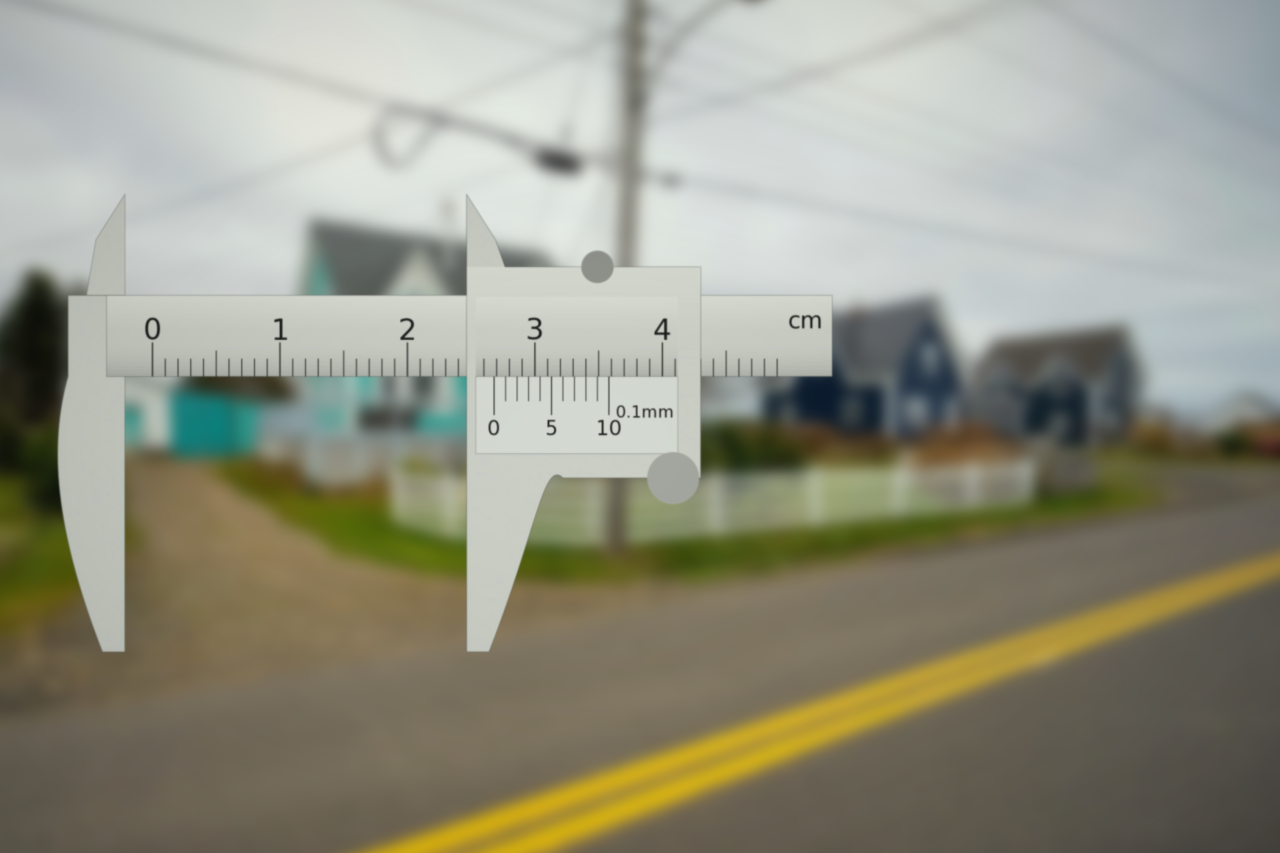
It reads 26.8; mm
